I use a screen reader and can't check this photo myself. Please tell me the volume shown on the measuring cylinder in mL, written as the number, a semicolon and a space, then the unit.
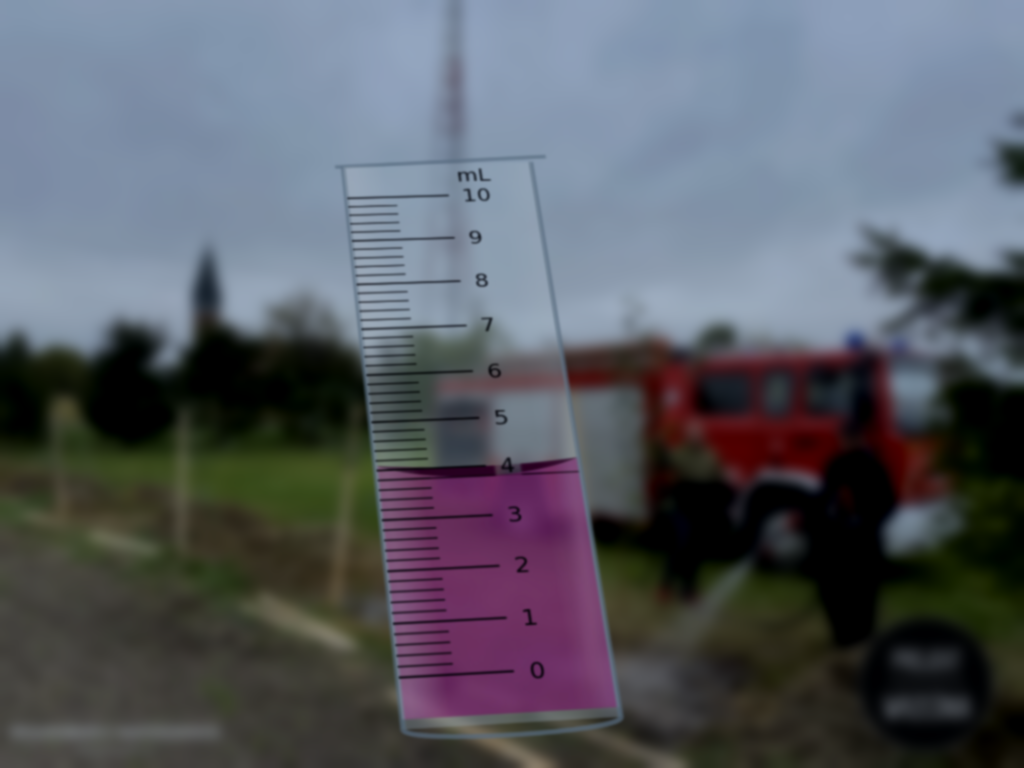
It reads 3.8; mL
